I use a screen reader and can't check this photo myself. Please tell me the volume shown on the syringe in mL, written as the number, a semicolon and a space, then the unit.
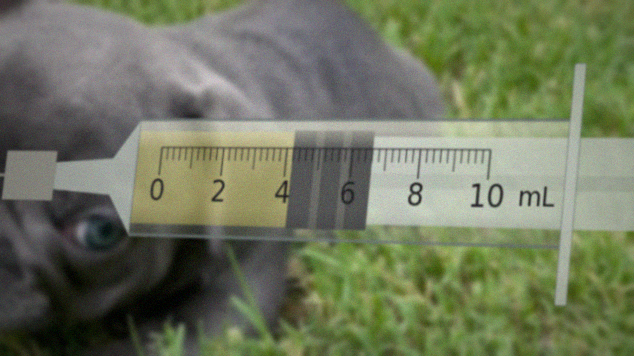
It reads 4.2; mL
